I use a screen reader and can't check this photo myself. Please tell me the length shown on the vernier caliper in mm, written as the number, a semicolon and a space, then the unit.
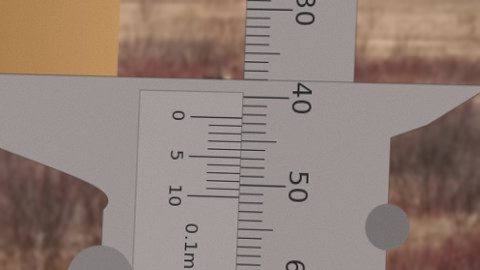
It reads 42.4; mm
